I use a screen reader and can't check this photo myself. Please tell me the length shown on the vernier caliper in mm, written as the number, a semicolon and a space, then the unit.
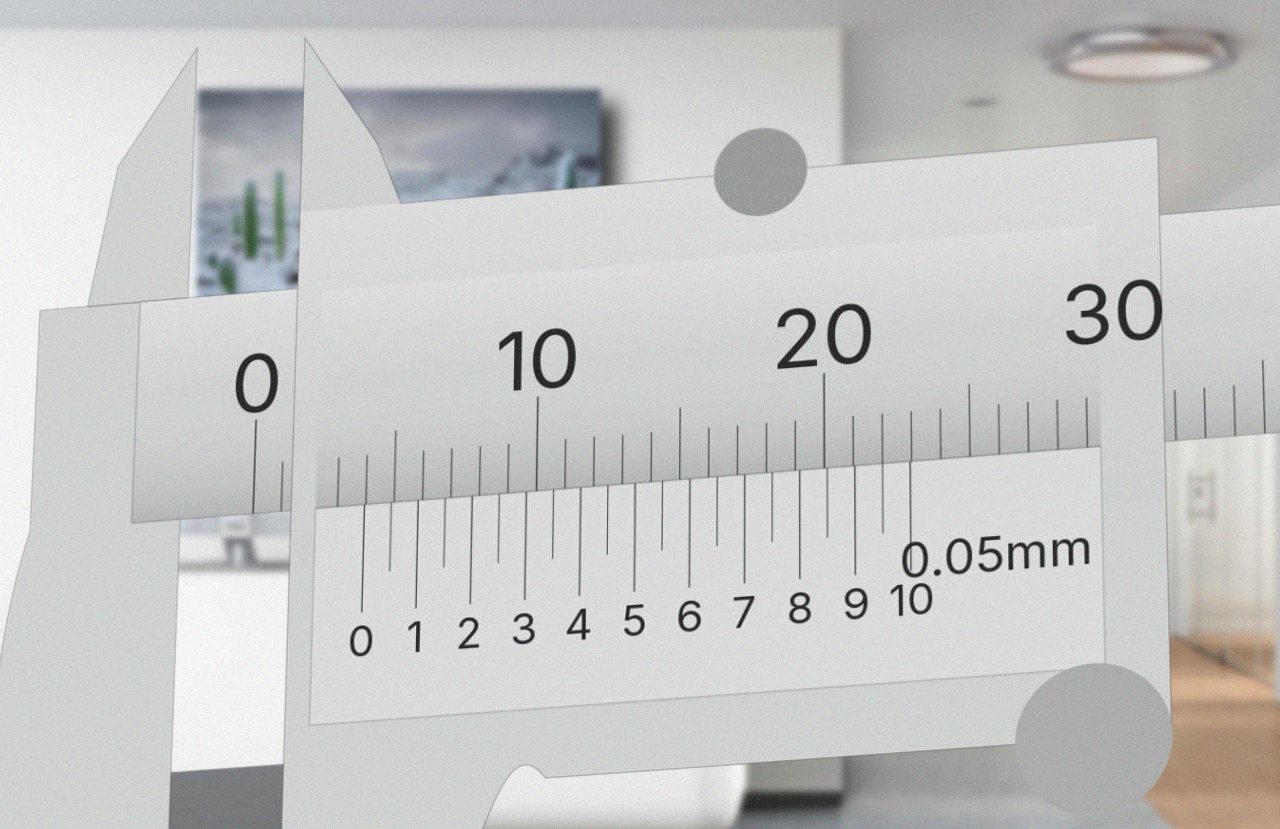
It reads 3.95; mm
